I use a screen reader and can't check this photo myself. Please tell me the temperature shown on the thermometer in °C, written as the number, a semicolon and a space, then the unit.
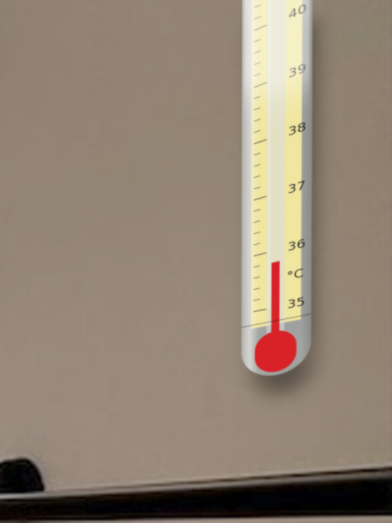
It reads 35.8; °C
